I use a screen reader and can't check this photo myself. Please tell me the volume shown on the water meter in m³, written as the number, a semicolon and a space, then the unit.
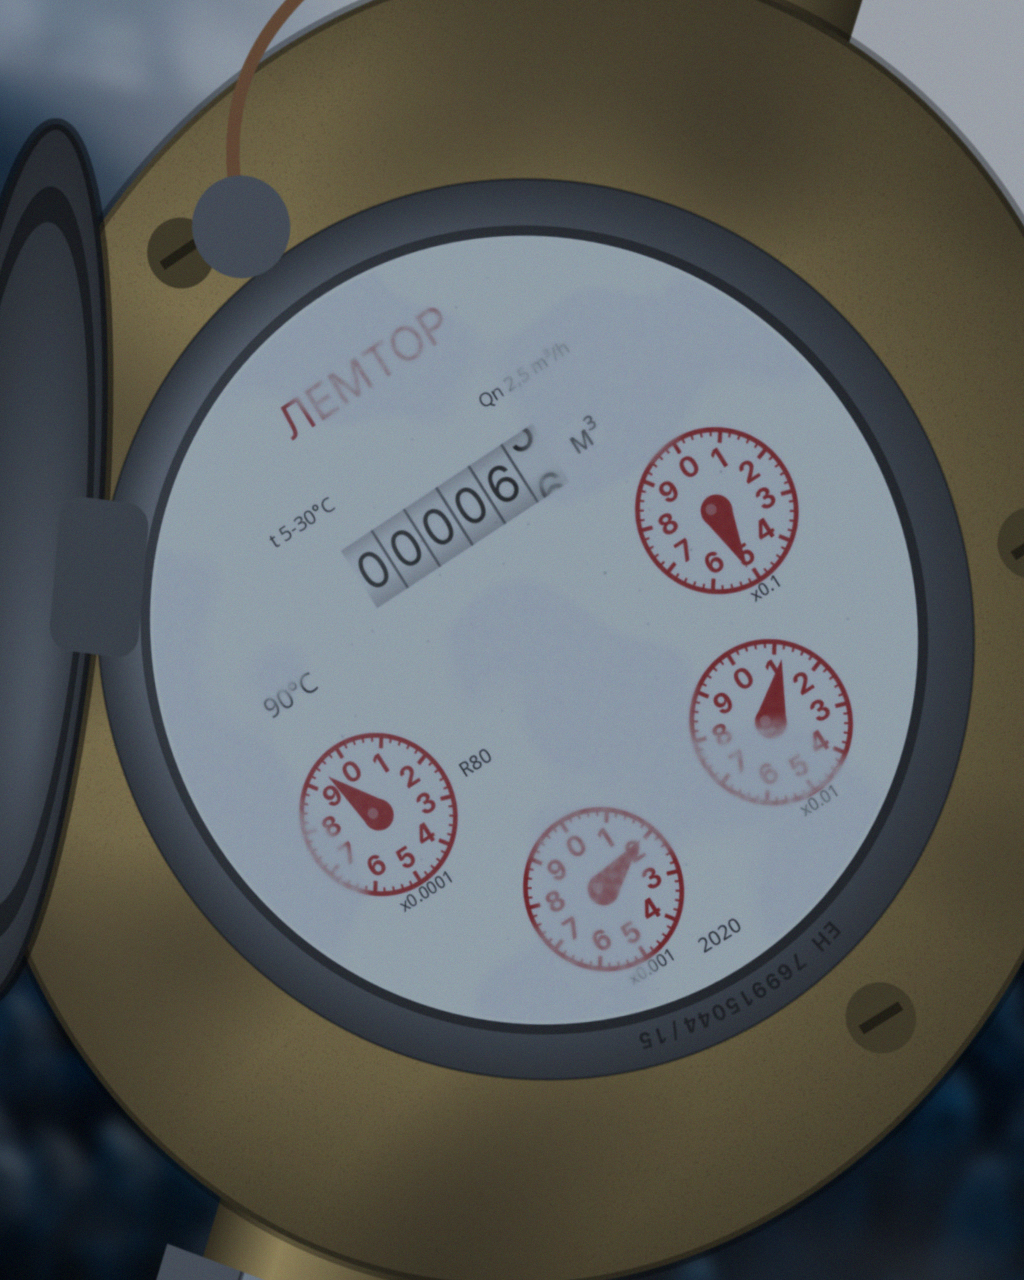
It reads 65.5119; m³
